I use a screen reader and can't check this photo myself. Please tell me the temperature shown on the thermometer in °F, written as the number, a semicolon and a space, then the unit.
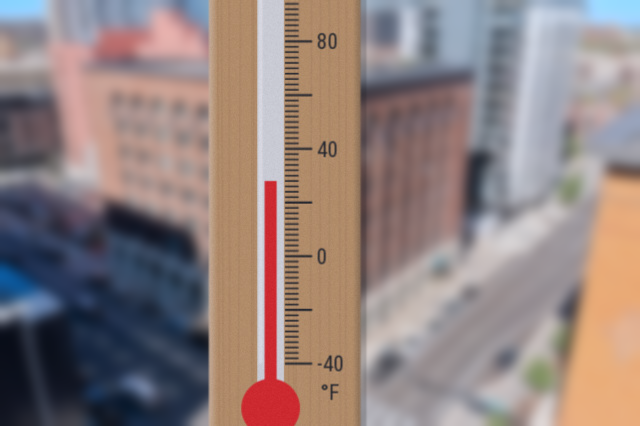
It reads 28; °F
